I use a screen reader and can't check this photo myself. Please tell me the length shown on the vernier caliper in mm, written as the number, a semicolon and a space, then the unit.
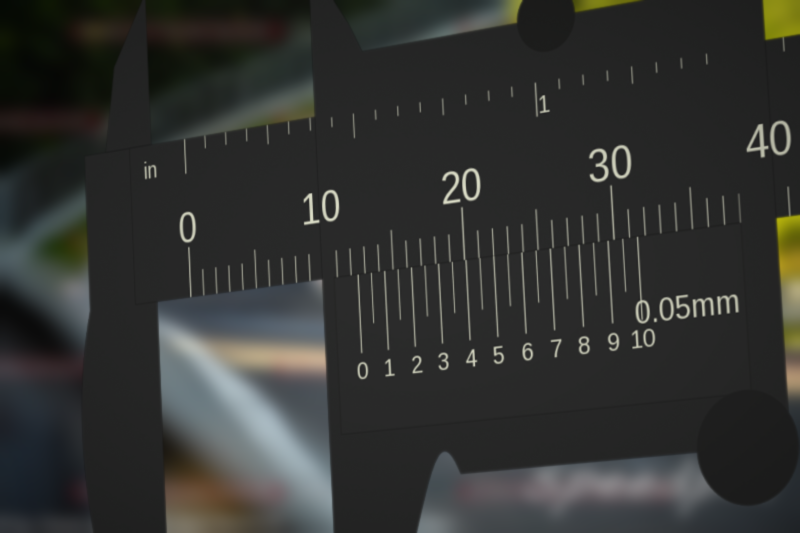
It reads 12.5; mm
